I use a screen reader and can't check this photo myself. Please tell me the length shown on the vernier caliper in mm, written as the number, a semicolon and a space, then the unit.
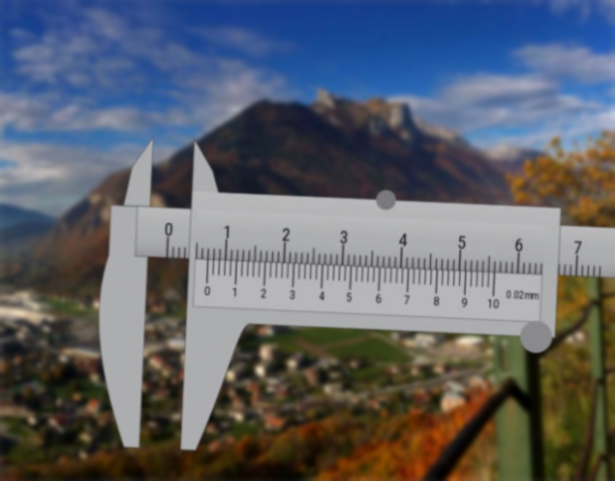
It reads 7.0; mm
